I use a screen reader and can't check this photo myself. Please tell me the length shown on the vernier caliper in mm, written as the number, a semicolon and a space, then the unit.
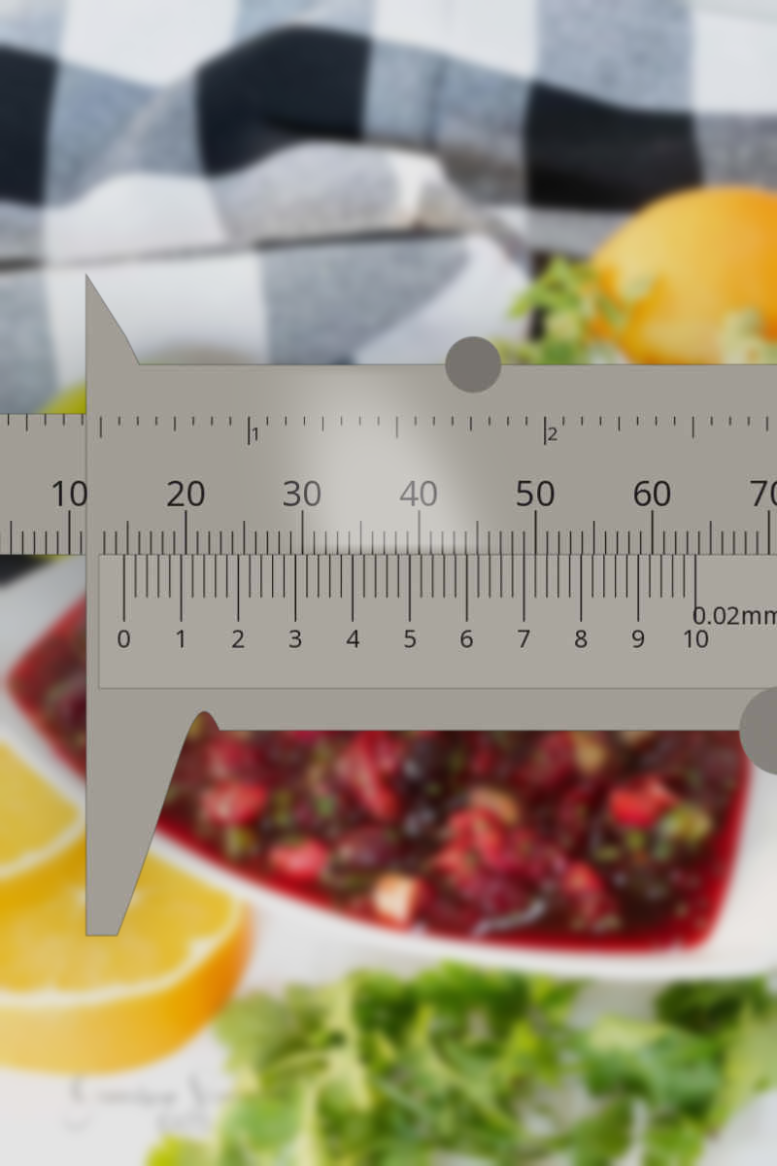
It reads 14.7; mm
